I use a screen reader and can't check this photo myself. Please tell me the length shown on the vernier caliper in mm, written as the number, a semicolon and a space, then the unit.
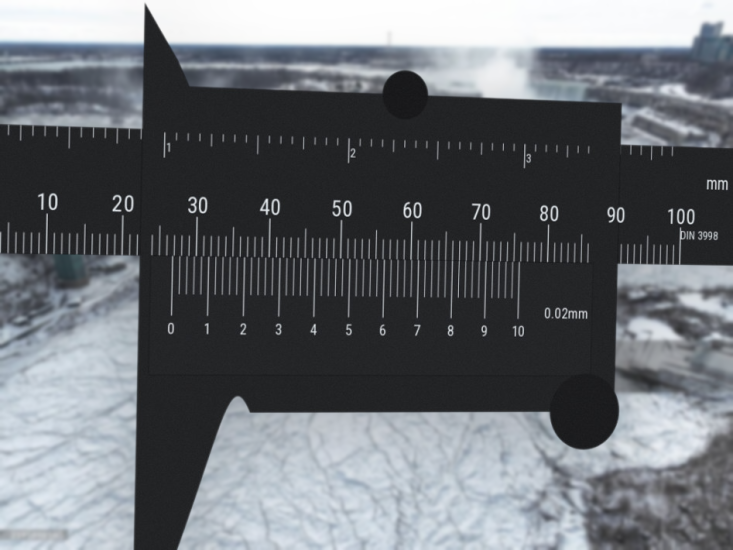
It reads 26.8; mm
